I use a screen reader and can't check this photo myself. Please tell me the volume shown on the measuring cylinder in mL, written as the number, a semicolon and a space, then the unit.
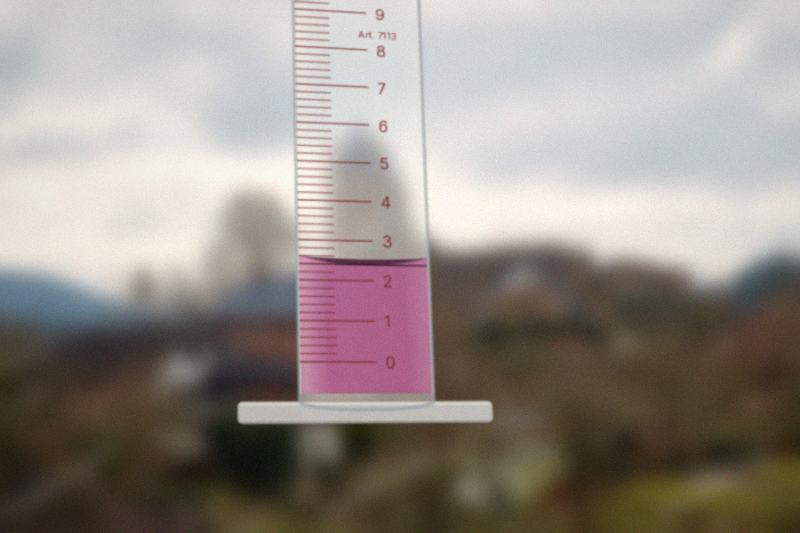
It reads 2.4; mL
